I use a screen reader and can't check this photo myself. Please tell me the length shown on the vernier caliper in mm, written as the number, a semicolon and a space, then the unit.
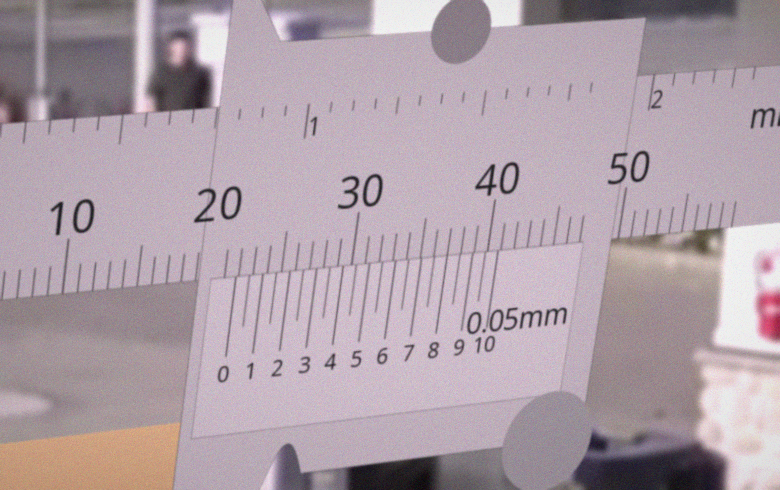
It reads 21.8; mm
